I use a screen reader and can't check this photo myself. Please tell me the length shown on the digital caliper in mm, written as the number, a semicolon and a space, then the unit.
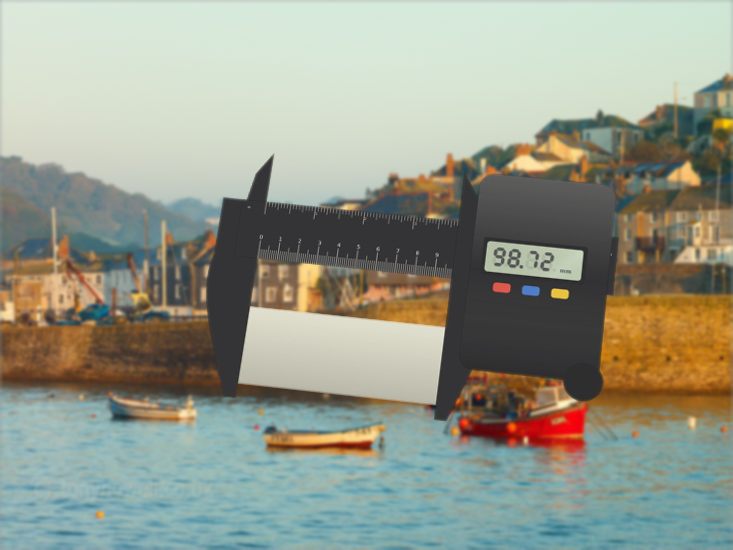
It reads 98.72; mm
